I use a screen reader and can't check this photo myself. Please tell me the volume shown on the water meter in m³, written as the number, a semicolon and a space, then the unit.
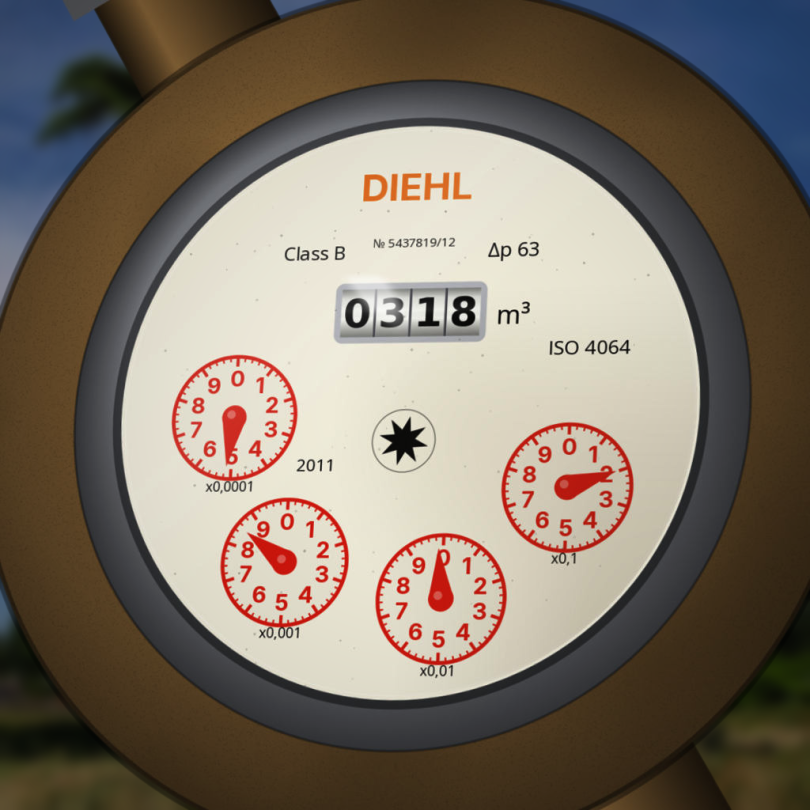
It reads 318.1985; m³
